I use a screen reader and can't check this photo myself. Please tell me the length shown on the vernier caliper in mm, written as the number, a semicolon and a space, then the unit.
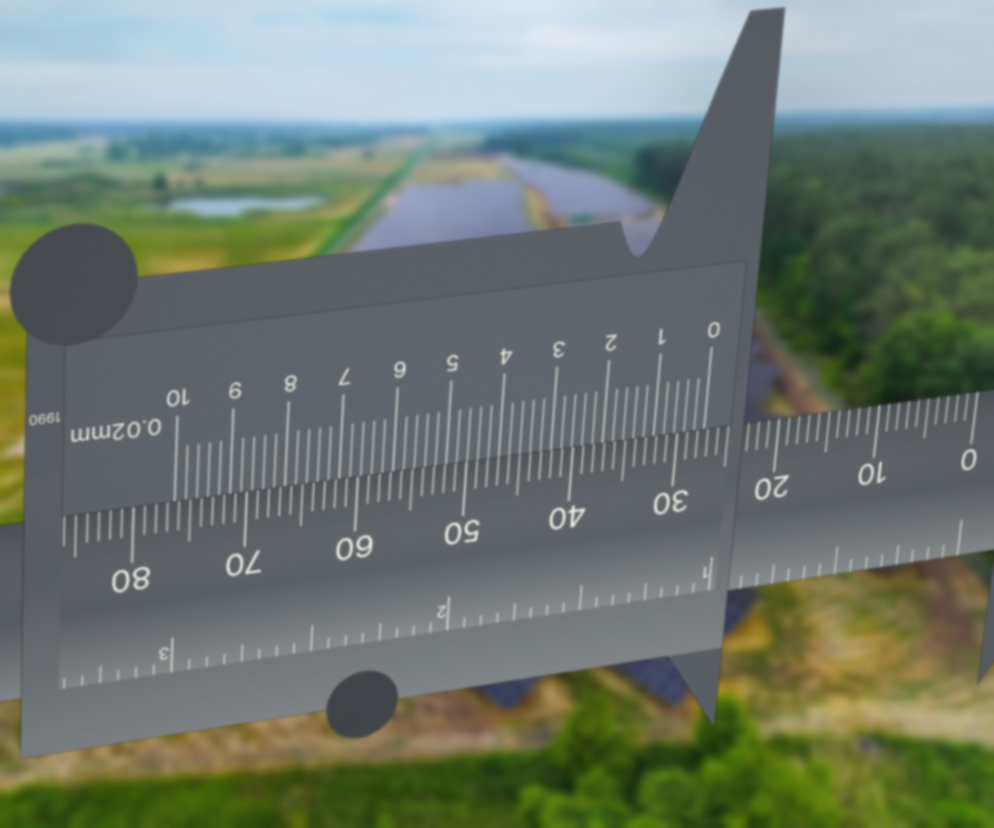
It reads 27.4; mm
